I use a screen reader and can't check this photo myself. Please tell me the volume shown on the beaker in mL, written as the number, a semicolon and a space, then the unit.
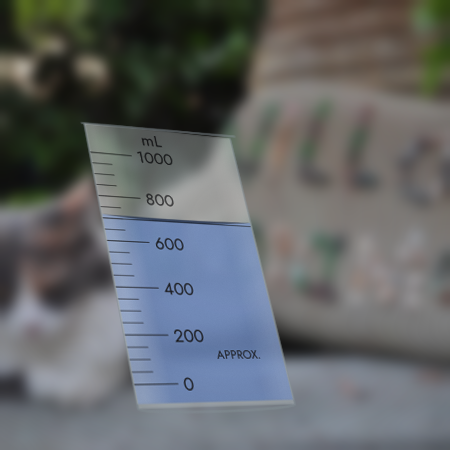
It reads 700; mL
